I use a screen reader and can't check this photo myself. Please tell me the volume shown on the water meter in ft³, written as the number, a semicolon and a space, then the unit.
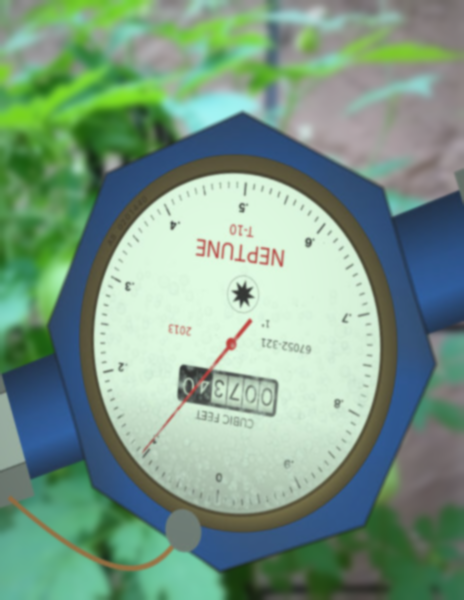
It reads 7340.10; ft³
